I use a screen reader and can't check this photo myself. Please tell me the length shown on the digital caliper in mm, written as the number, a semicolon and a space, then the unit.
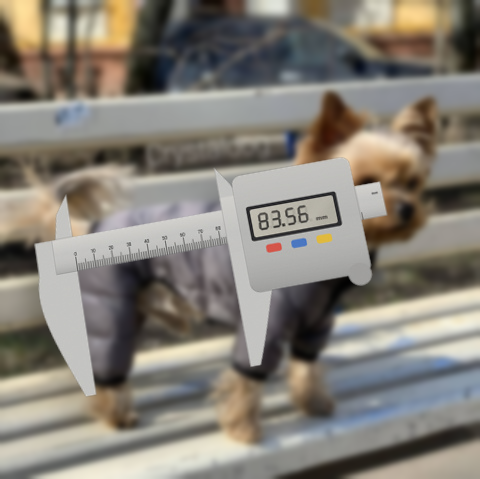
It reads 83.56; mm
